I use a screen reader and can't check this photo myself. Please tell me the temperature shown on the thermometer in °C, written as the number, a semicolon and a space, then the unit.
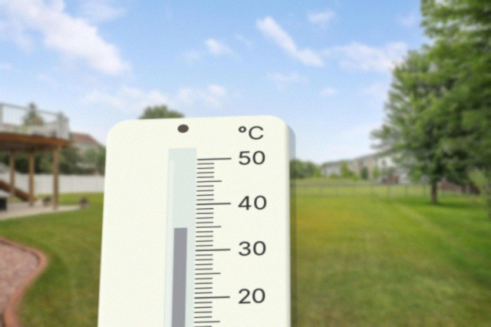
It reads 35; °C
